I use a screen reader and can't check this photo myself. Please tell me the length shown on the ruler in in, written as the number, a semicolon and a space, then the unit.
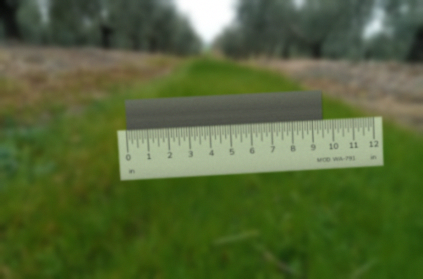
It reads 9.5; in
